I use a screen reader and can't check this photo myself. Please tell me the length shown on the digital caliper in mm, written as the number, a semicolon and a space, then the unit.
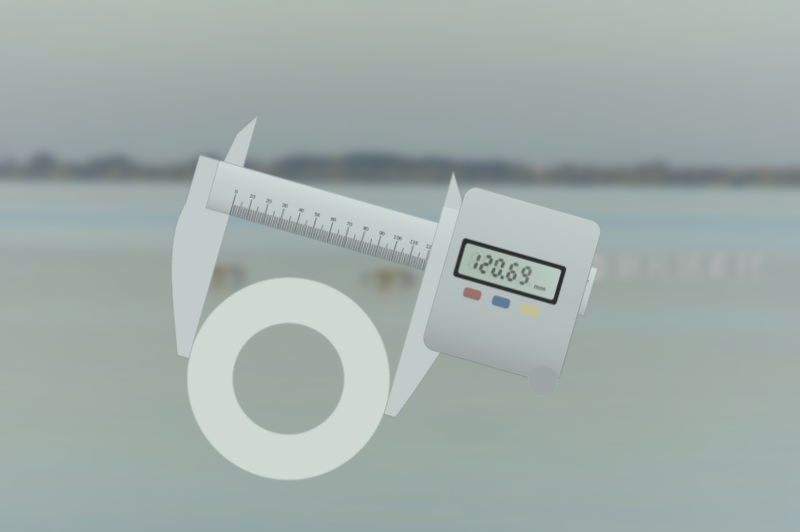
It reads 120.69; mm
